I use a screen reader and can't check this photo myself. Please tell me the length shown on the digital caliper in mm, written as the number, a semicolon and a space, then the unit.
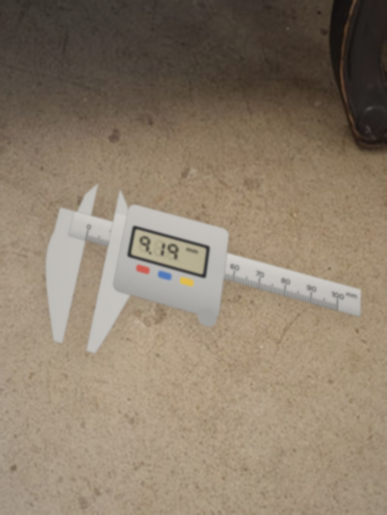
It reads 9.19; mm
